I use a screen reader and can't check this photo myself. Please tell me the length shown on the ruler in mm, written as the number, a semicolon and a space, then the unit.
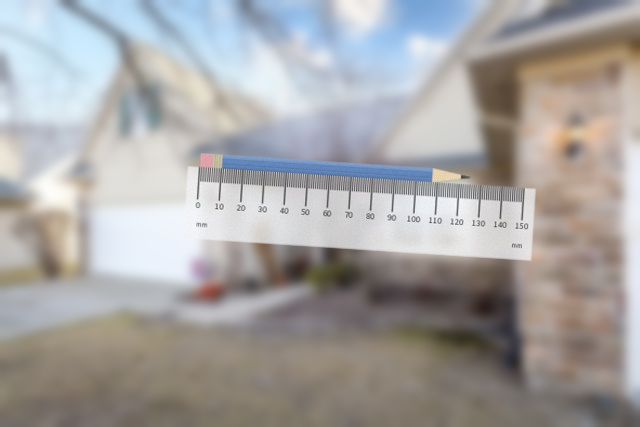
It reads 125; mm
